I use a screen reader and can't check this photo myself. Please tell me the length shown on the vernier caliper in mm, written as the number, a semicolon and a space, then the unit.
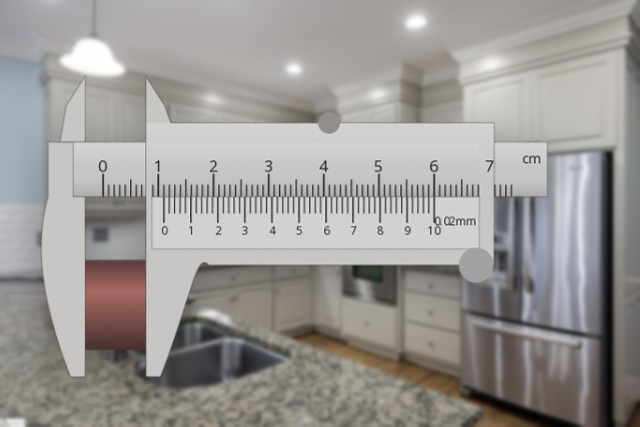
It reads 11.0; mm
